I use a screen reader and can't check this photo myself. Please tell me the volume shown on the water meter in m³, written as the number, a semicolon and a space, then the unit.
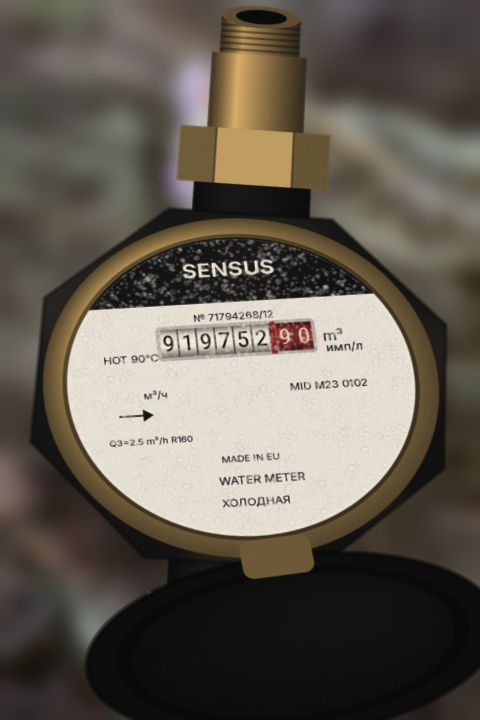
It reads 919752.90; m³
